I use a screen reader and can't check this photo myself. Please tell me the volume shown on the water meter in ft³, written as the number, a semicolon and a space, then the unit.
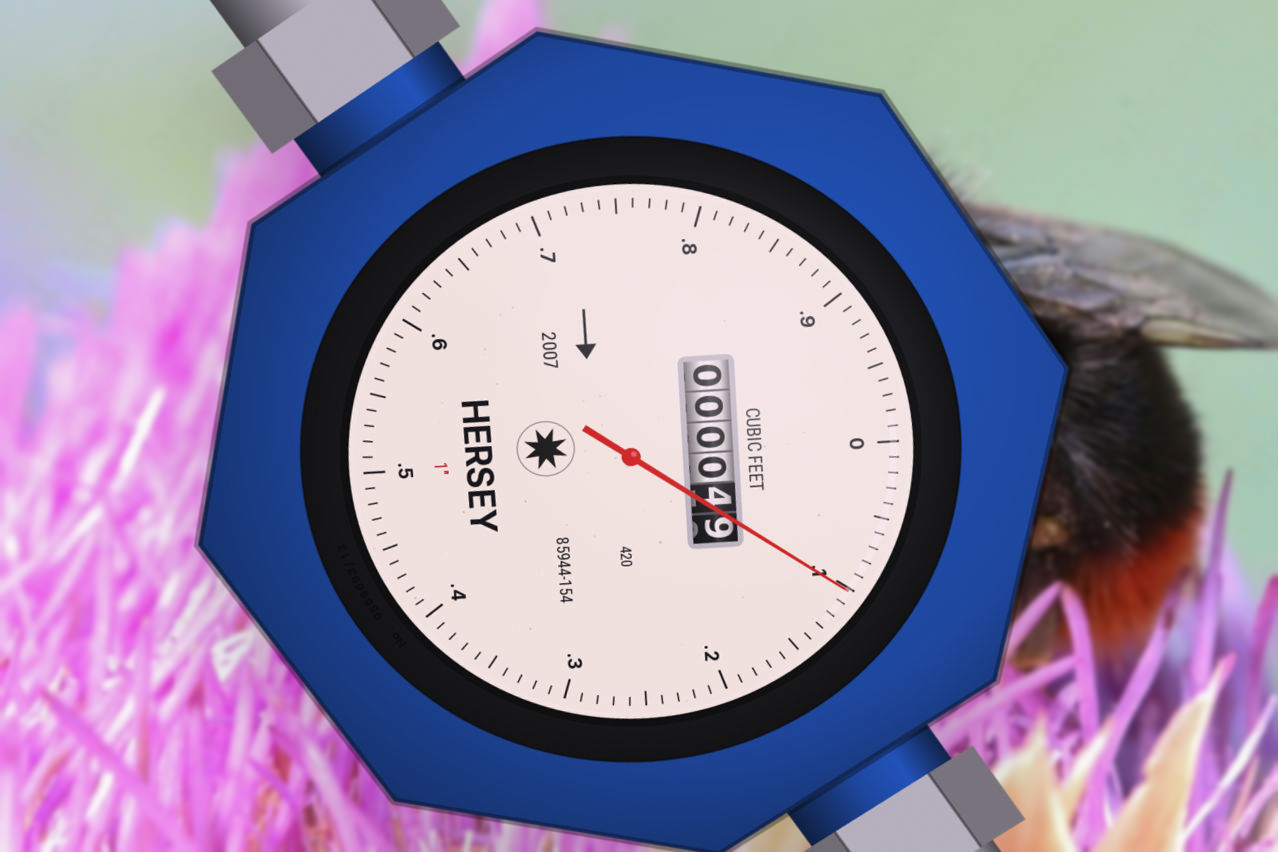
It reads 49.10; ft³
